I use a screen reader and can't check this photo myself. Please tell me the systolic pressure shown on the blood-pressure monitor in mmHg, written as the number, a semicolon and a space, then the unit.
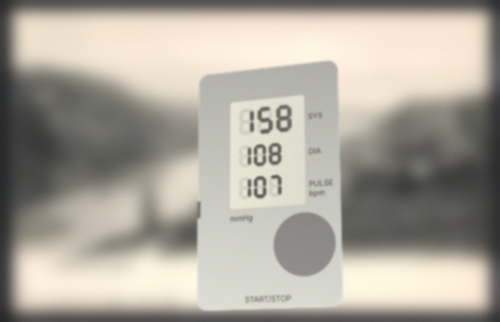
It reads 158; mmHg
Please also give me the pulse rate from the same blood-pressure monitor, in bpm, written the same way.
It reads 107; bpm
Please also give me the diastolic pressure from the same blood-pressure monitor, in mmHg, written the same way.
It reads 108; mmHg
